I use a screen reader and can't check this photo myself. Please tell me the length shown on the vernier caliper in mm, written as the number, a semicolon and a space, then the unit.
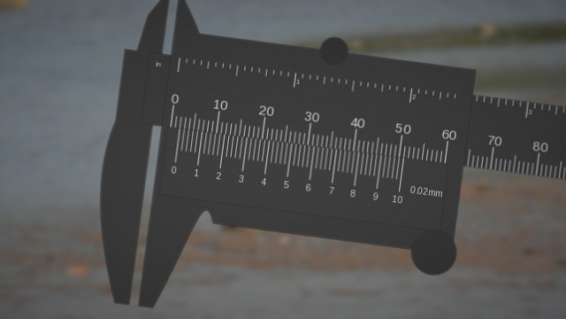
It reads 2.0; mm
